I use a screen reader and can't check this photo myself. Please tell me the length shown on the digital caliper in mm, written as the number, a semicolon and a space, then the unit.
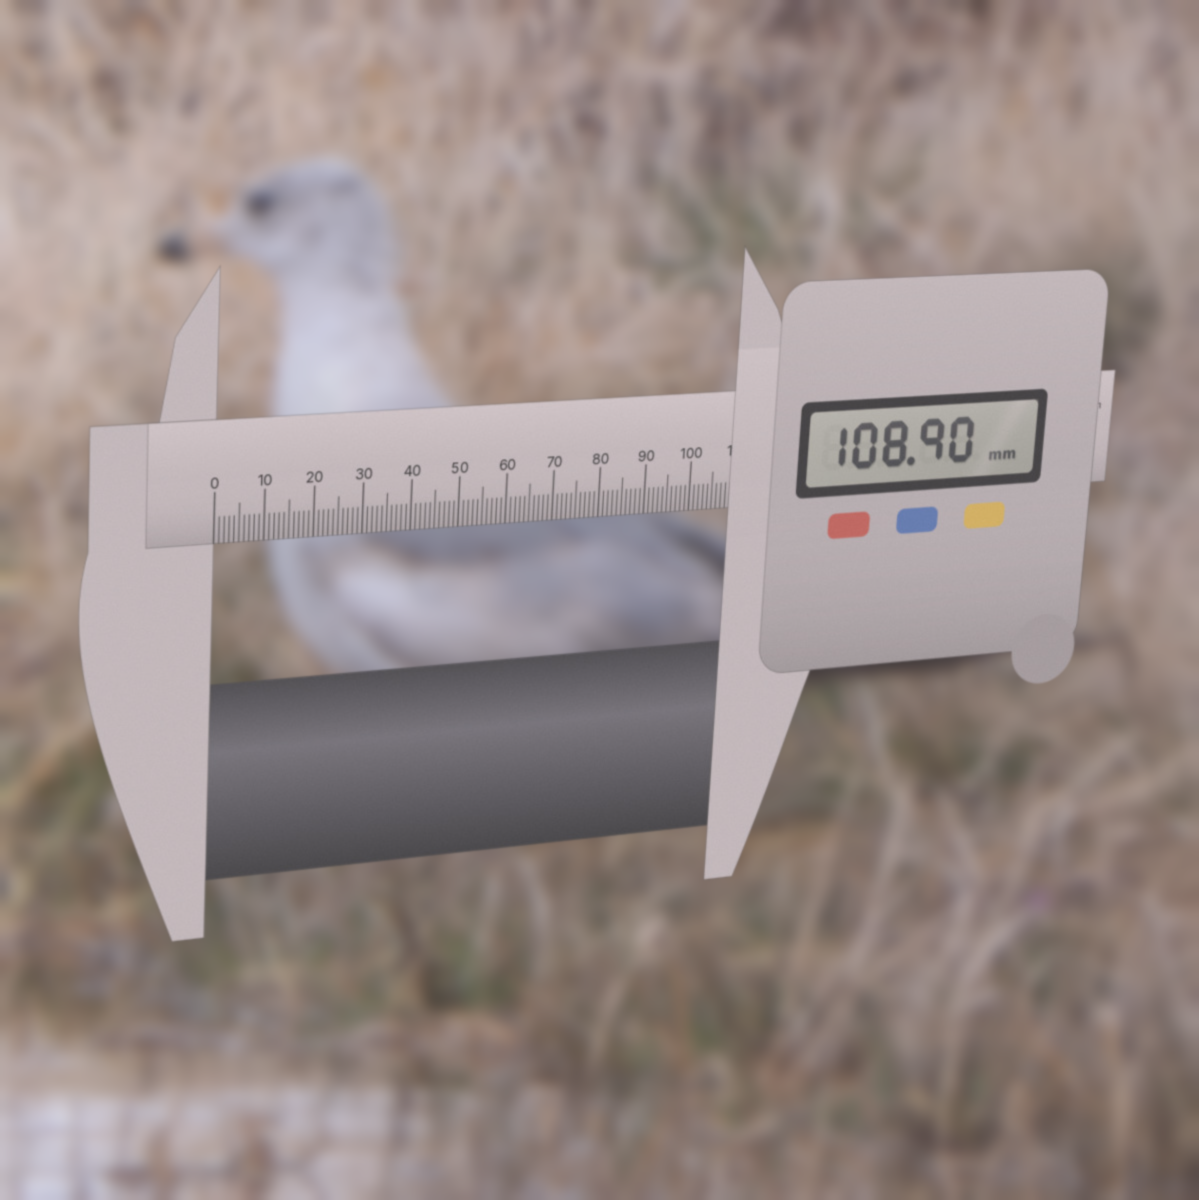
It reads 108.90; mm
